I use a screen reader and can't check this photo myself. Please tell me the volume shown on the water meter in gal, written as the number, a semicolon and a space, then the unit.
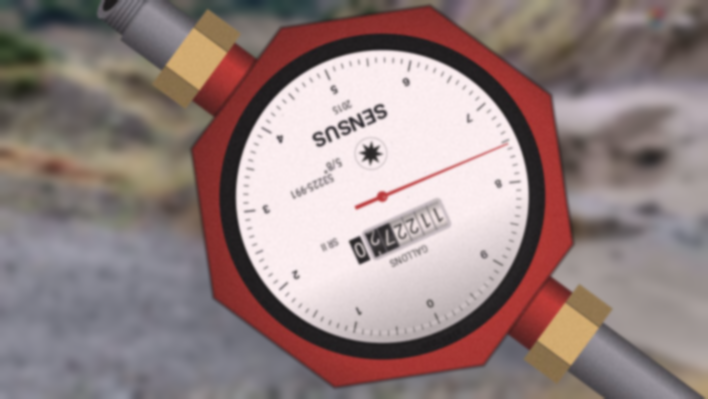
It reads 1122717.5; gal
